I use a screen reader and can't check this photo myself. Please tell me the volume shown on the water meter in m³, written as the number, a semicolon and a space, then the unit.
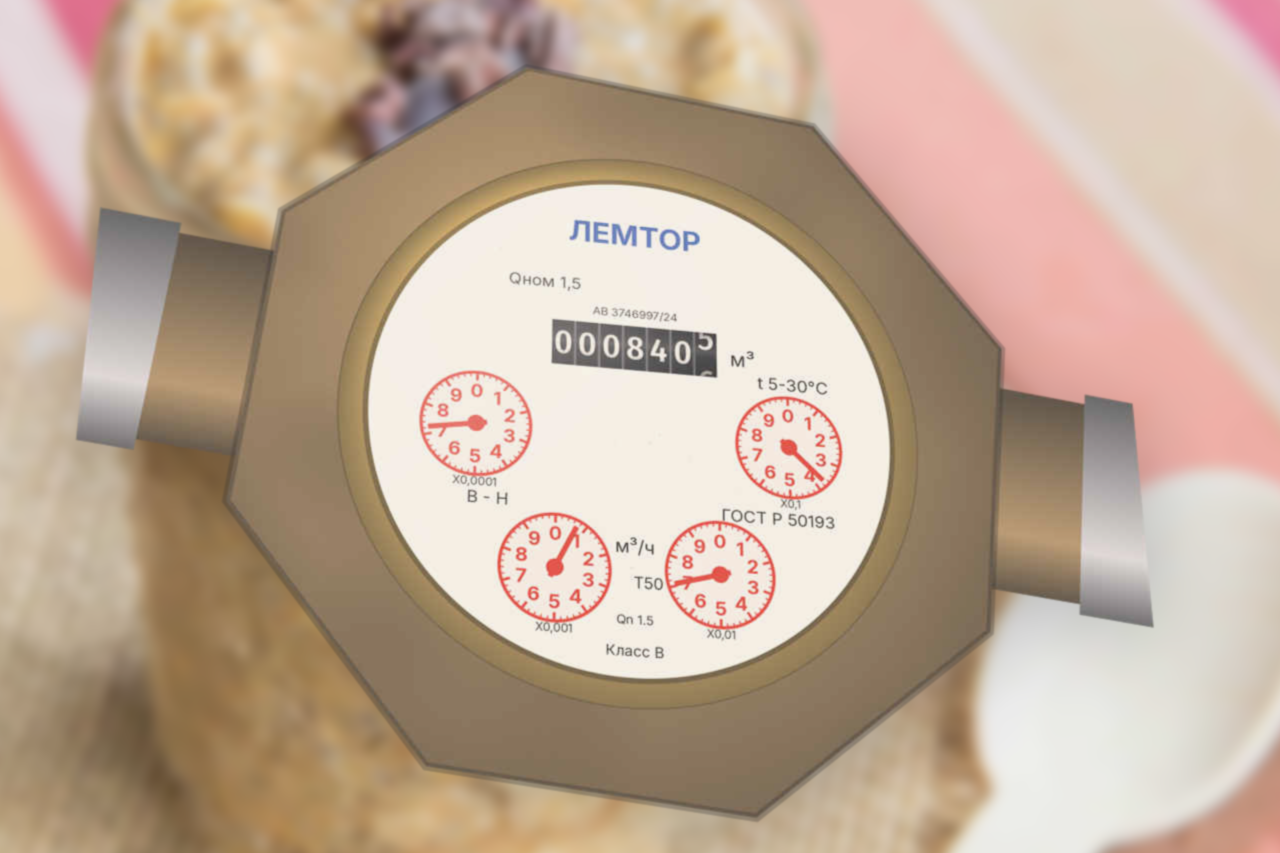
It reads 8405.3707; m³
